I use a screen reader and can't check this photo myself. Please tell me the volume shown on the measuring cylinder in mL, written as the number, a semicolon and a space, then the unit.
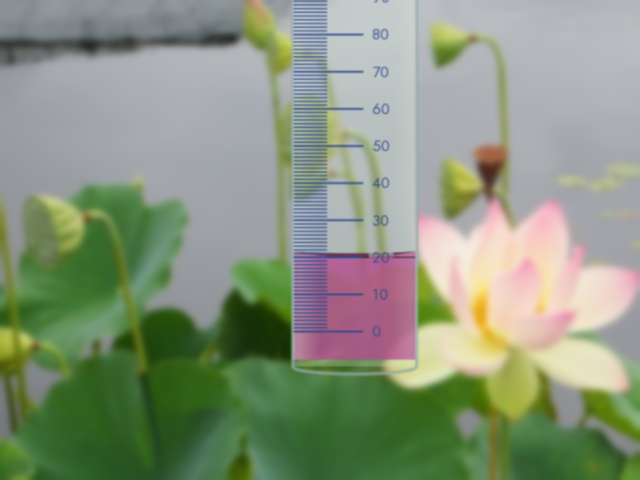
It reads 20; mL
